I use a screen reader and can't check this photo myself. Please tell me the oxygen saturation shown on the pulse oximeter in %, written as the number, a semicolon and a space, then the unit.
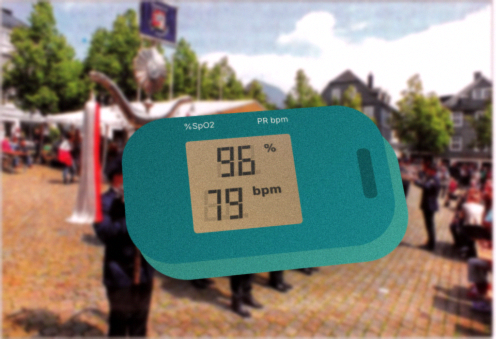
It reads 96; %
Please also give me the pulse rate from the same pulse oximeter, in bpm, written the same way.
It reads 79; bpm
